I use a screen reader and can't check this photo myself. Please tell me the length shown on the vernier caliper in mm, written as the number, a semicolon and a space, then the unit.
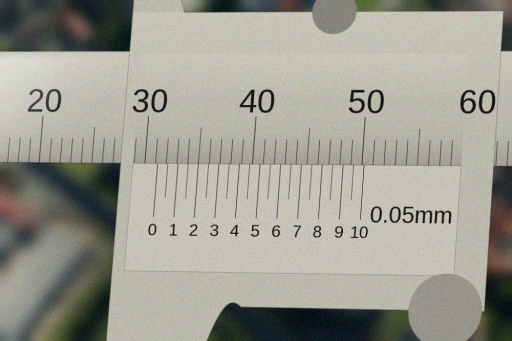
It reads 31.2; mm
